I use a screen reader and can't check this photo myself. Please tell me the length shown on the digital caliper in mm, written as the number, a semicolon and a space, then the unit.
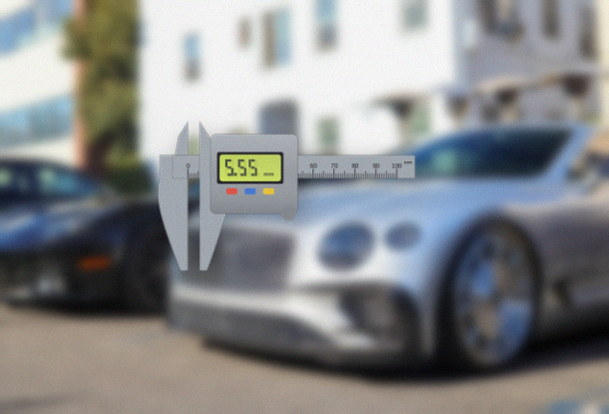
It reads 5.55; mm
